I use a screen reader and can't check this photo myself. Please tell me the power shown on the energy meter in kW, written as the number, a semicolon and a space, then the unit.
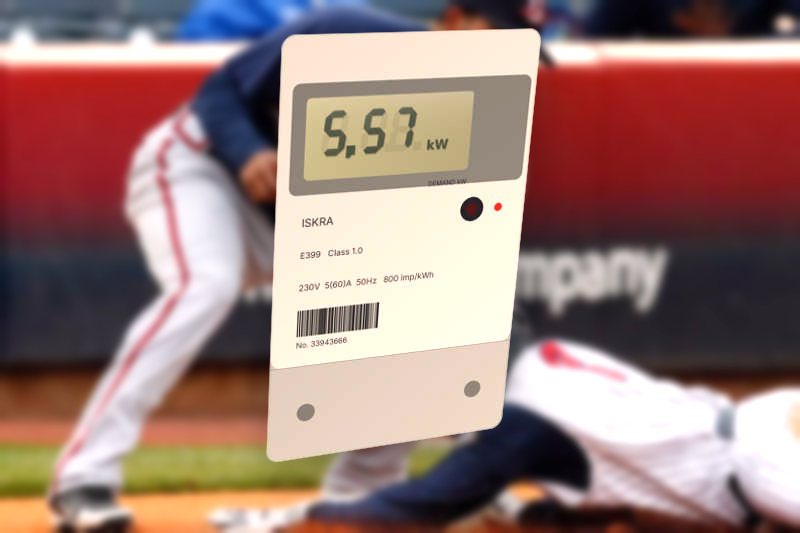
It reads 5.57; kW
